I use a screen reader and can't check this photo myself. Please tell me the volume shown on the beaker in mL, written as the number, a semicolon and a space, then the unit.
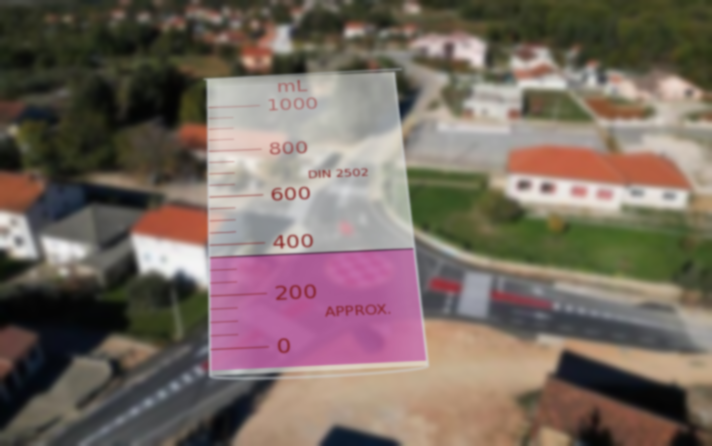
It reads 350; mL
